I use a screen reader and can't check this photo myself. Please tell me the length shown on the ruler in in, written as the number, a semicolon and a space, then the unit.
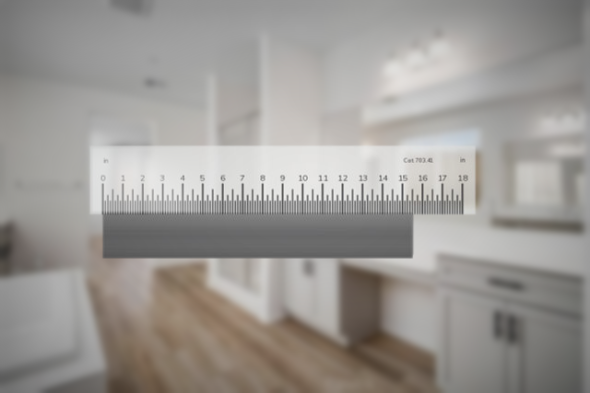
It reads 15.5; in
